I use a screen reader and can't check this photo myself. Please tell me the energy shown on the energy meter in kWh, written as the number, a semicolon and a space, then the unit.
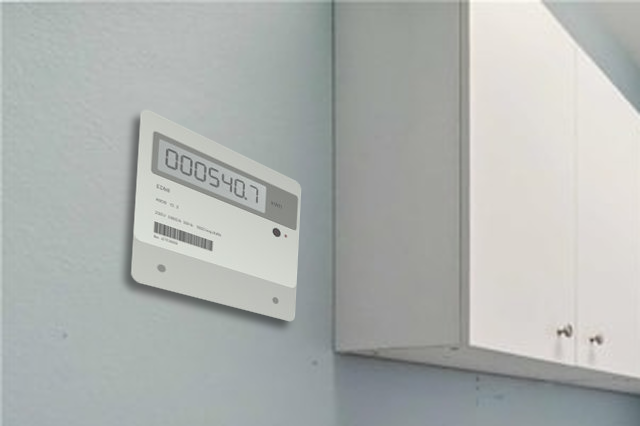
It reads 540.7; kWh
